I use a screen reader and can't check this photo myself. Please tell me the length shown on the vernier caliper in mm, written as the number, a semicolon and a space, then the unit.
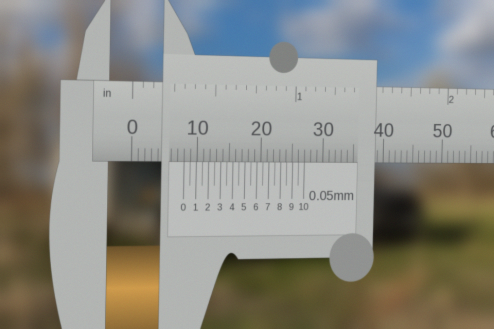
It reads 8.0; mm
